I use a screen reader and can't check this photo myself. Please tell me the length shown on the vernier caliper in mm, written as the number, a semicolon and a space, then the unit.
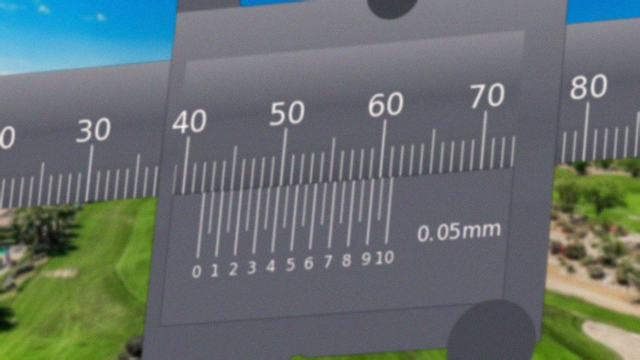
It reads 42.2; mm
